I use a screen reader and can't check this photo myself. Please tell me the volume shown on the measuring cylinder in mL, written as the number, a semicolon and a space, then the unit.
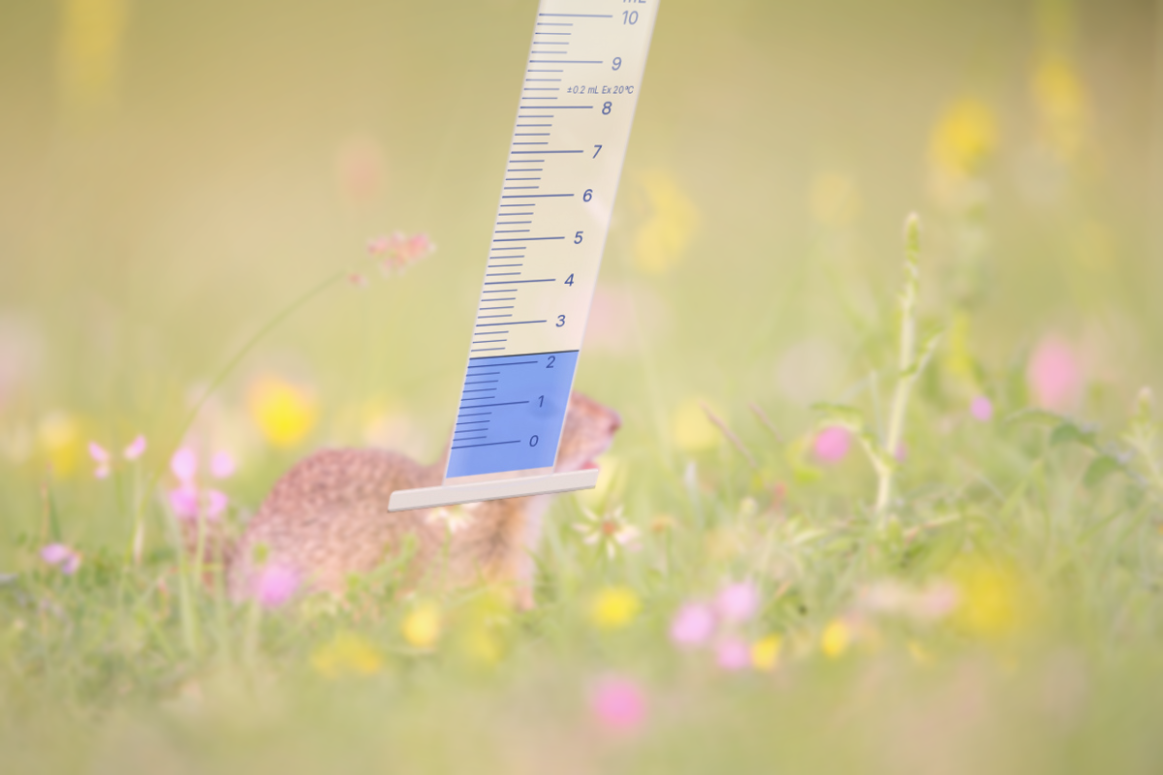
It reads 2.2; mL
